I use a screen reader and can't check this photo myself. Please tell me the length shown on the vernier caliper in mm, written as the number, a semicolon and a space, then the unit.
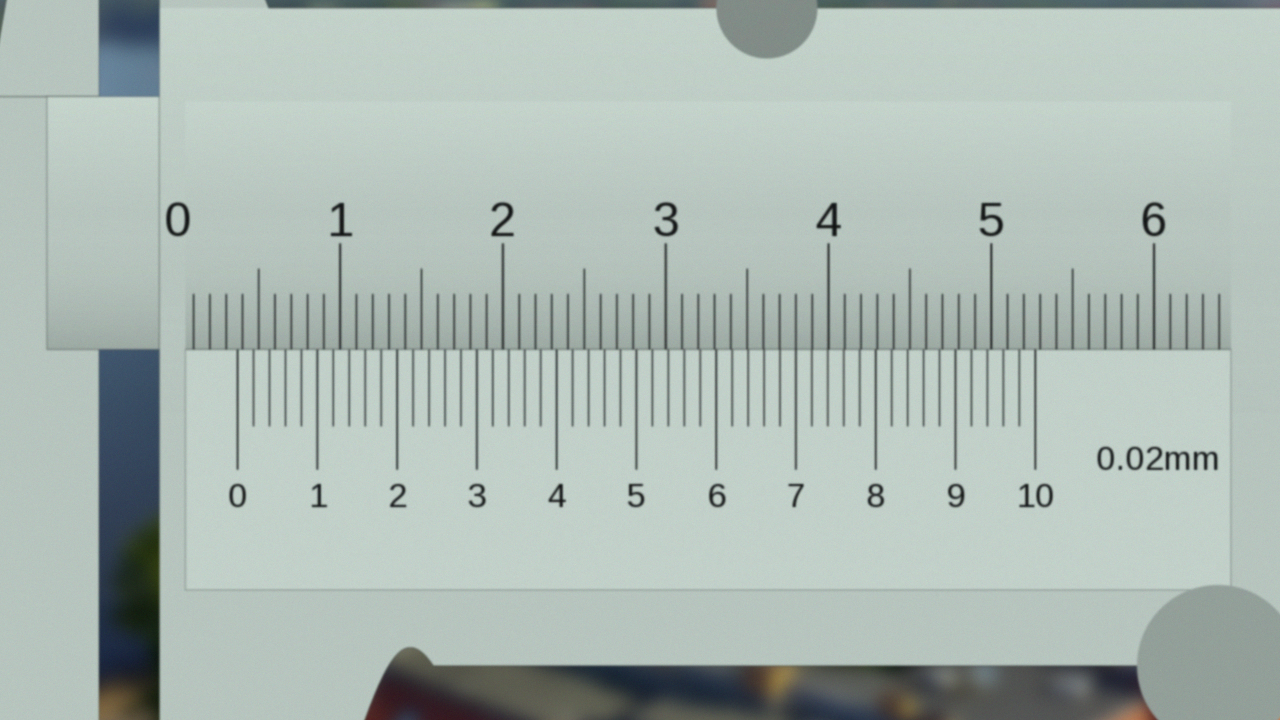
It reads 3.7; mm
